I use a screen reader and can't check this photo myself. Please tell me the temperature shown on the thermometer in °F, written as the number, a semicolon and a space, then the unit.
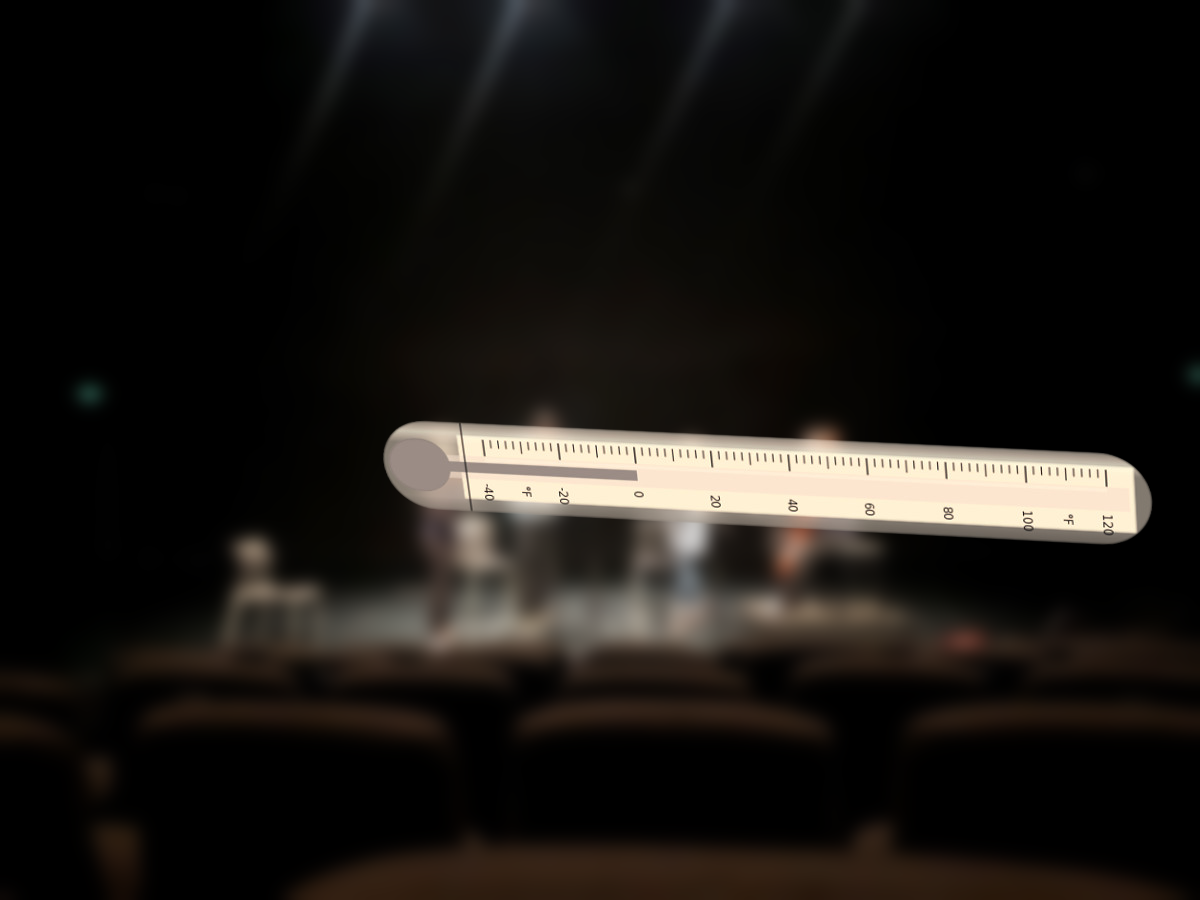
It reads 0; °F
